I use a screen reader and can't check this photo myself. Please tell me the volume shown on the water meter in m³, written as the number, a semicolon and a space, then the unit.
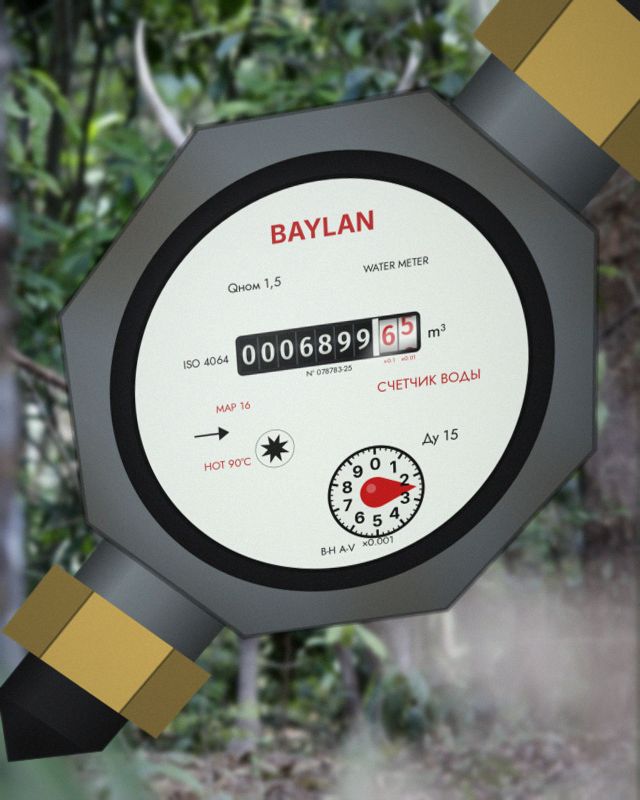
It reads 6899.652; m³
